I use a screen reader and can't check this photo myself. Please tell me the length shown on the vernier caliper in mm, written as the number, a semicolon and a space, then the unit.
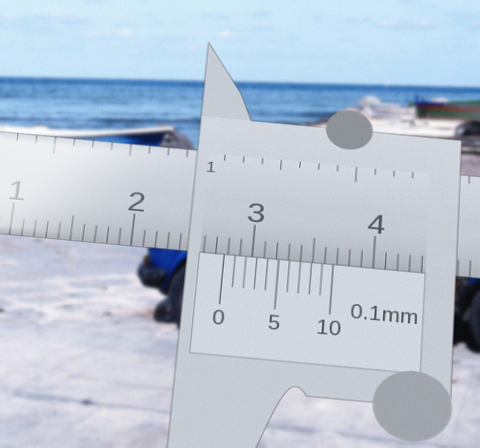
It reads 27.7; mm
